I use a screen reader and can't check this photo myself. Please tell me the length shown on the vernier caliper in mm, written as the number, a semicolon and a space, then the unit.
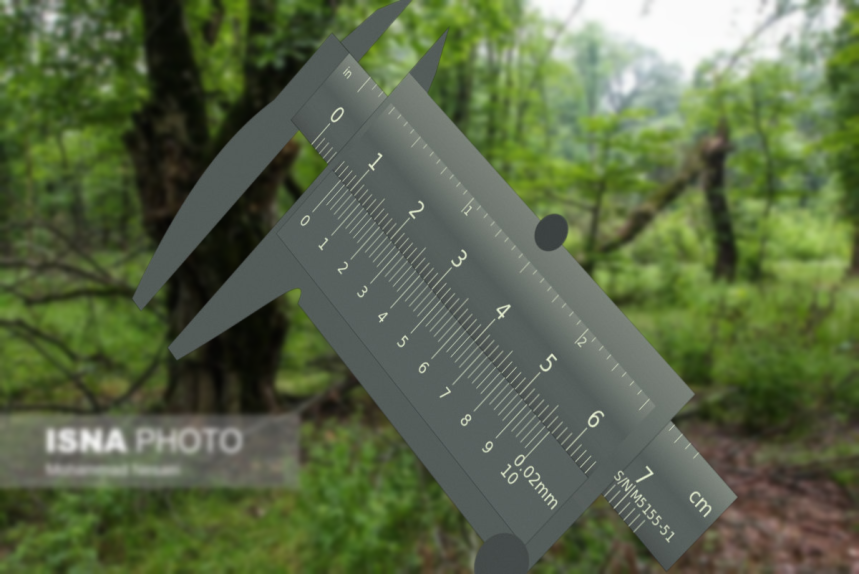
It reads 7.6; mm
